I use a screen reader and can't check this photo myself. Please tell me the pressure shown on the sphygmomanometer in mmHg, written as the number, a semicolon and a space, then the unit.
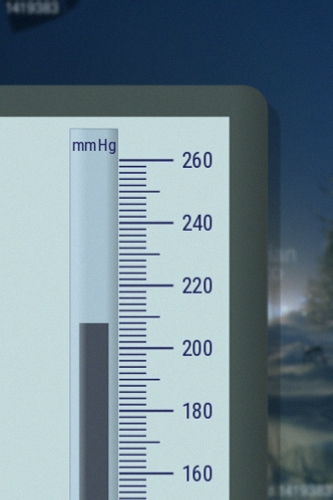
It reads 208; mmHg
